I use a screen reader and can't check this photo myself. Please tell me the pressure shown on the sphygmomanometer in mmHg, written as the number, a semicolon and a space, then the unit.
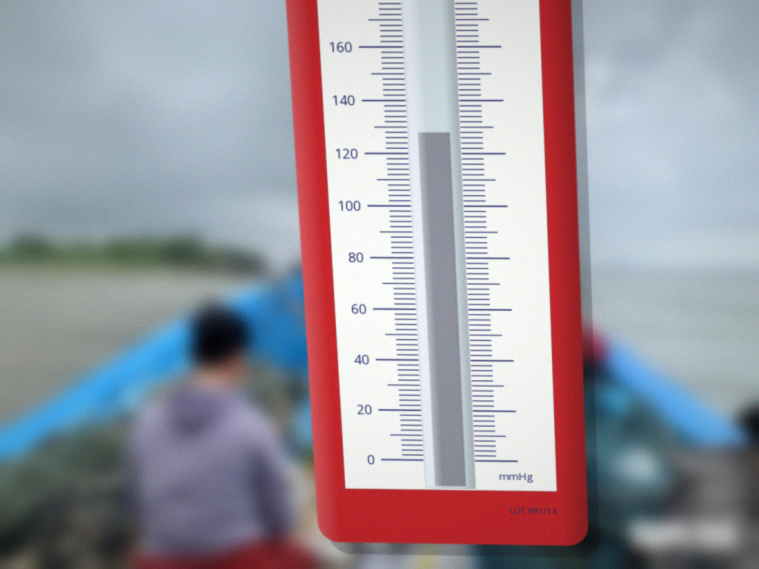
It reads 128; mmHg
